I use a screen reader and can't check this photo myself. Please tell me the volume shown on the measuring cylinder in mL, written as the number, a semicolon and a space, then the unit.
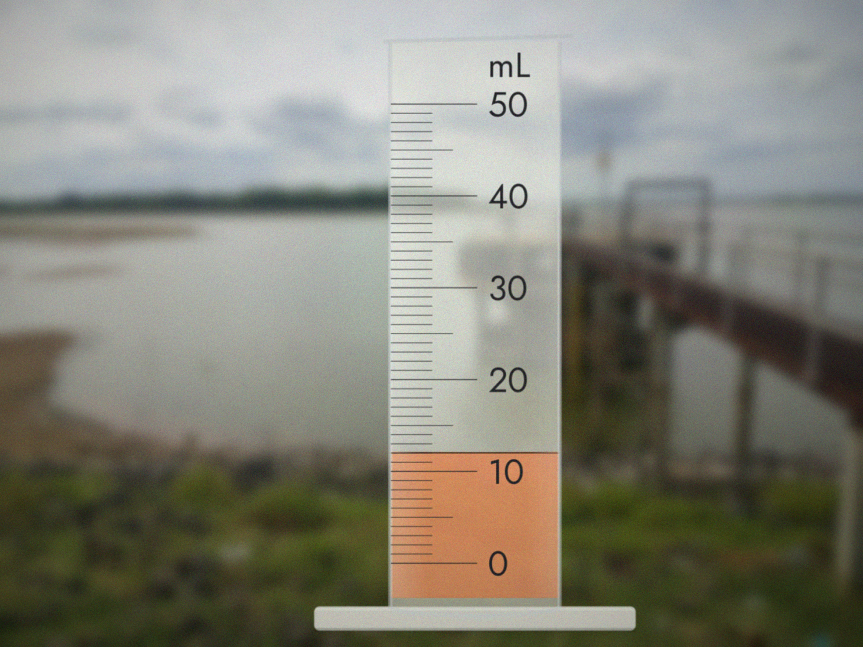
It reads 12; mL
